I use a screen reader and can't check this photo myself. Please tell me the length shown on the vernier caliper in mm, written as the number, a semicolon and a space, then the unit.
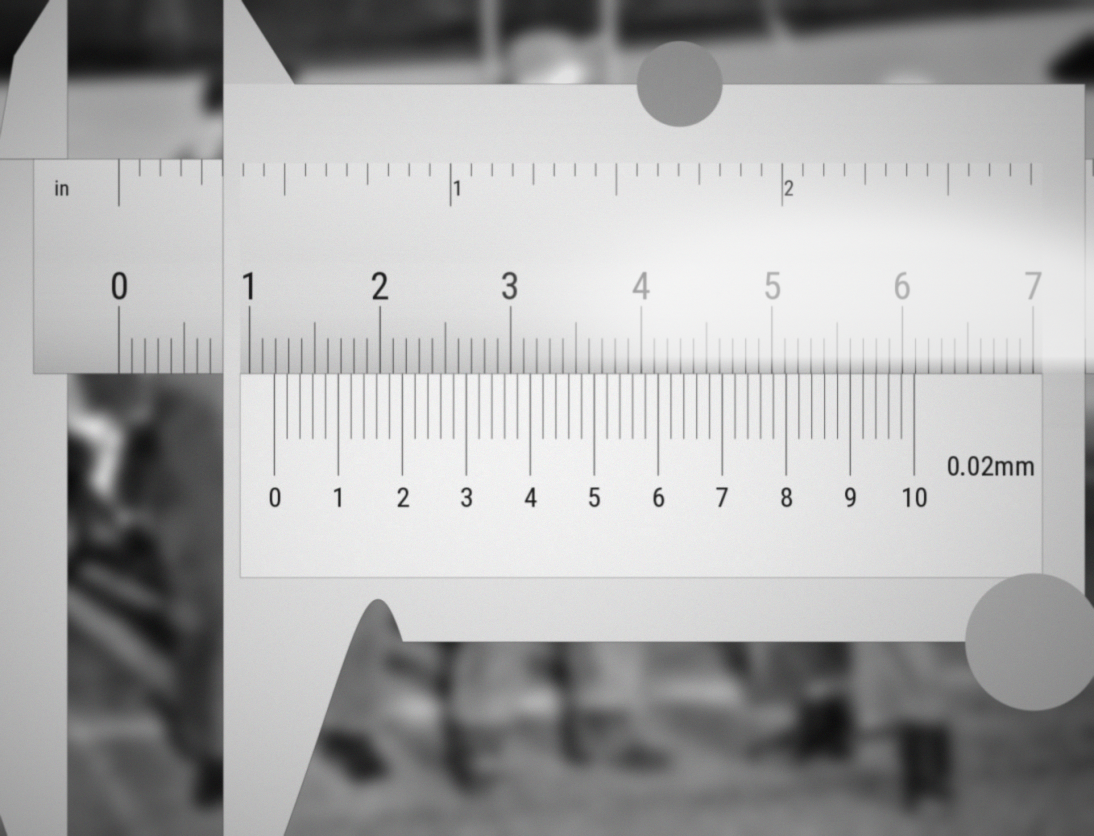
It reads 11.9; mm
